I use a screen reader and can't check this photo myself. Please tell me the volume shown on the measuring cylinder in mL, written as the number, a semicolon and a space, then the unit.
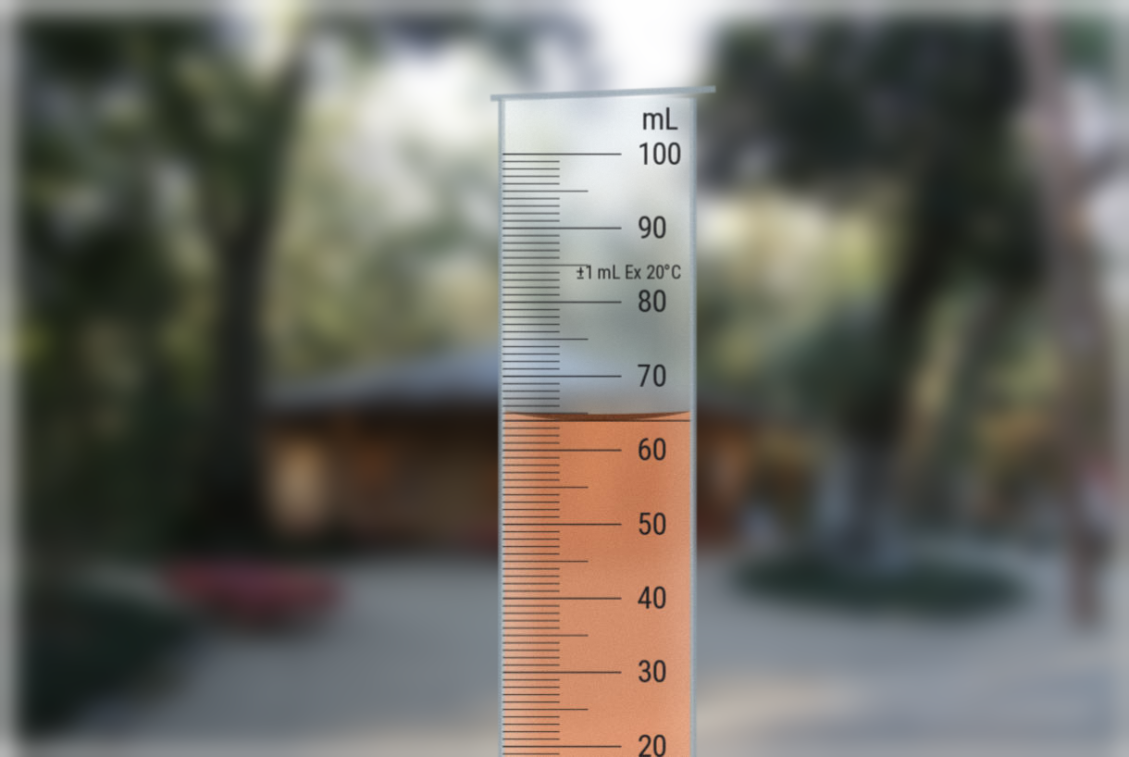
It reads 64; mL
